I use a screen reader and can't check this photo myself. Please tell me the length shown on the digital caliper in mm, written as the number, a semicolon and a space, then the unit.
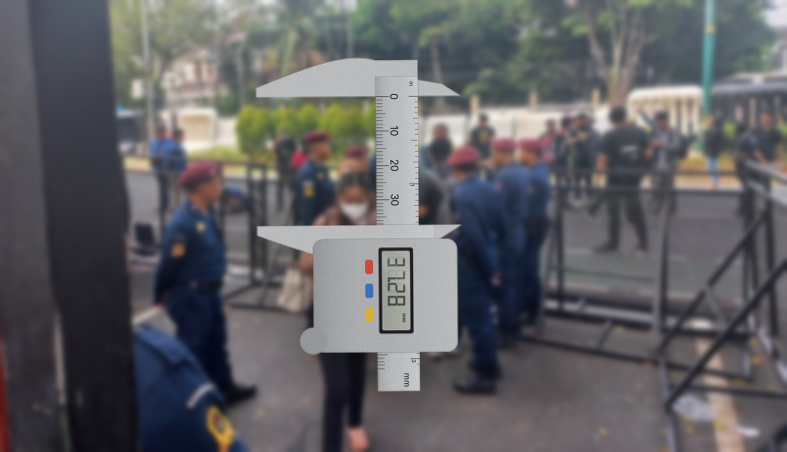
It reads 37.28; mm
